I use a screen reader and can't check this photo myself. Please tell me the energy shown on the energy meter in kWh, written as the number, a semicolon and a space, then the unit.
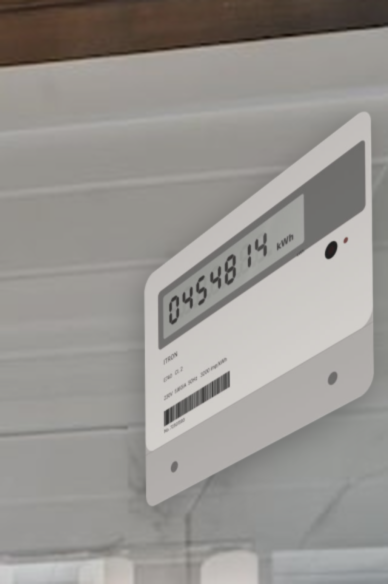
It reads 454814; kWh
